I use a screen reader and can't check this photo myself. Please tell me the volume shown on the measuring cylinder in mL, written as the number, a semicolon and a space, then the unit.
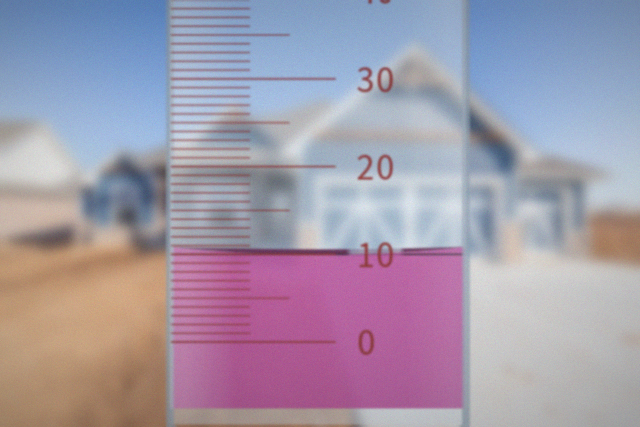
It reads 10; mL
